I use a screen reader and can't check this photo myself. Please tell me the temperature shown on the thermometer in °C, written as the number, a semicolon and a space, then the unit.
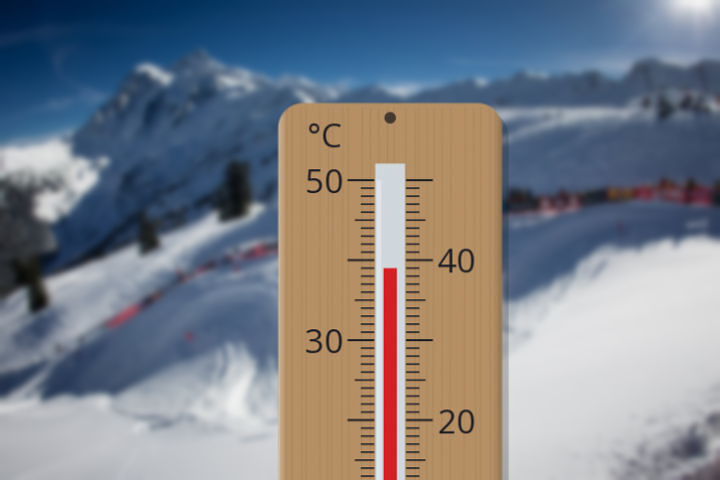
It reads 39; °C
